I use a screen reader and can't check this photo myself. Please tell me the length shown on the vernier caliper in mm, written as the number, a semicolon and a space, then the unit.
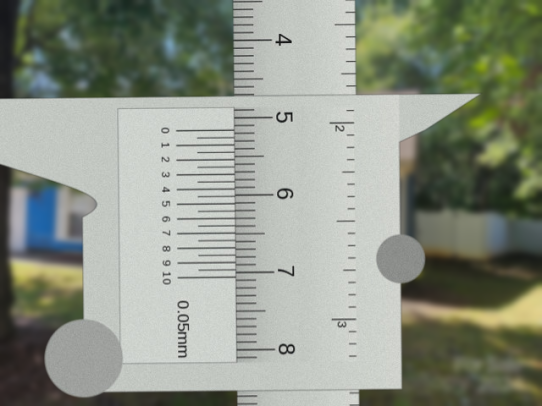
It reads 51.6; mm
